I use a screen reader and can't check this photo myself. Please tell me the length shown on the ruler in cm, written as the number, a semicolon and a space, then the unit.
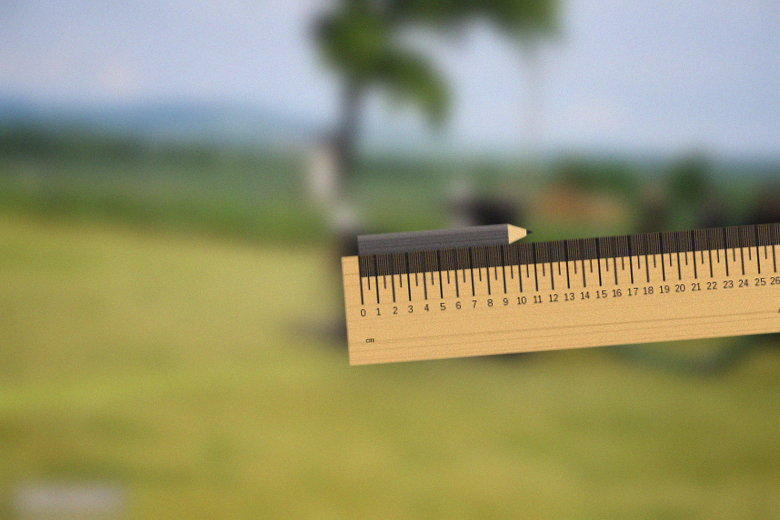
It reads 11; cm
